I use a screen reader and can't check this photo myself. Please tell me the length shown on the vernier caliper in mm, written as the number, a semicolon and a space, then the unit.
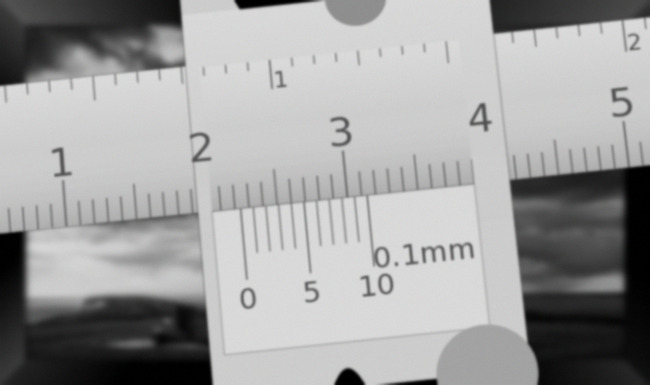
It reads 22.4; mm
